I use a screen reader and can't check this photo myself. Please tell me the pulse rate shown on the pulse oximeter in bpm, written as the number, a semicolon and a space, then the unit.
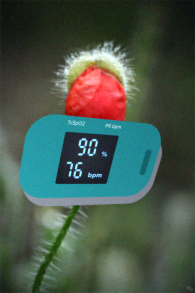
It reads 76; bpm
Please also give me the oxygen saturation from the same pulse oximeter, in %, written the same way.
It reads 90; %
